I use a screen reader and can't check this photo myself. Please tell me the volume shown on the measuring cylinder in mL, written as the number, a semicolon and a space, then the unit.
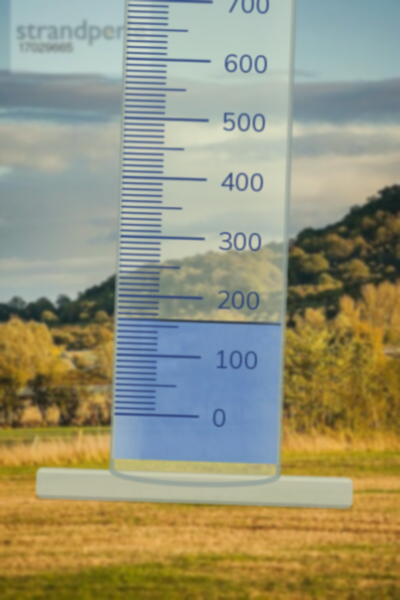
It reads 160; mL
